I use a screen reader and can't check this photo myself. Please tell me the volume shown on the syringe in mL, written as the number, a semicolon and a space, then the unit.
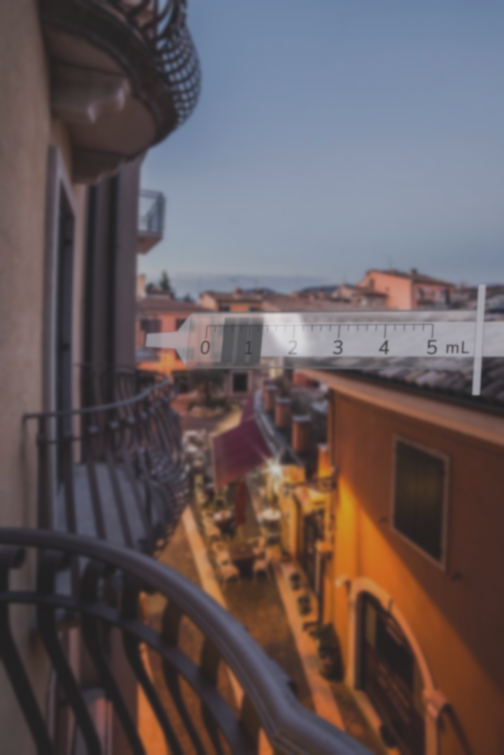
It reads 0.4; mL
